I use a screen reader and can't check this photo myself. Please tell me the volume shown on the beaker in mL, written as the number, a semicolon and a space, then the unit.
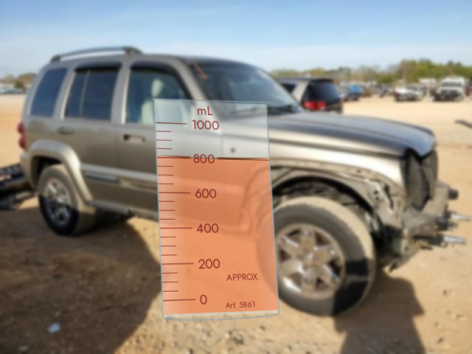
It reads 800; mL
